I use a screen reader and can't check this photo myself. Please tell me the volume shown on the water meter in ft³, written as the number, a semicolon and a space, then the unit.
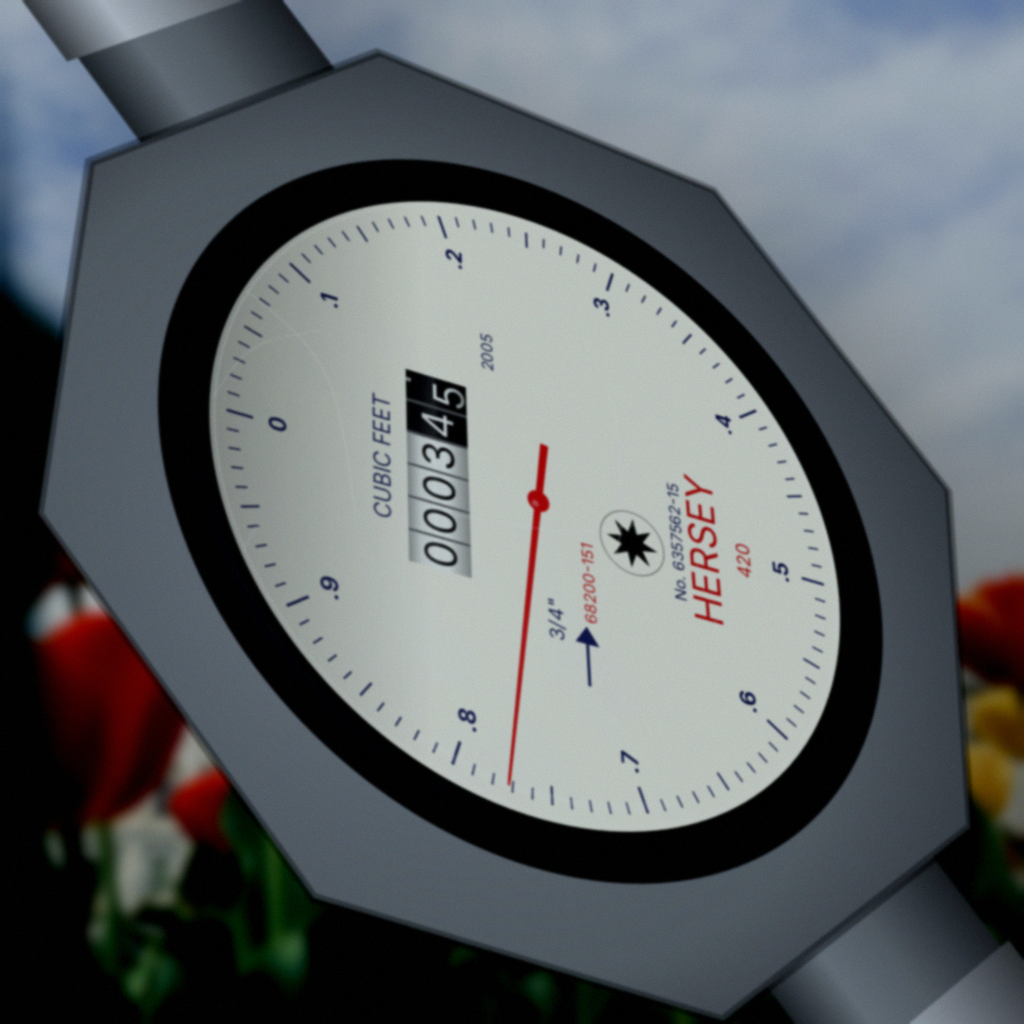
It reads 344.77; ft³
